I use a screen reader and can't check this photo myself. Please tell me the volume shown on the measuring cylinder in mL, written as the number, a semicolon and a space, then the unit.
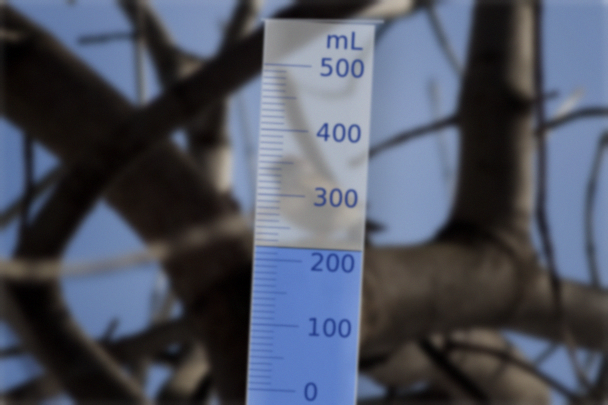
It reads 220; mL
